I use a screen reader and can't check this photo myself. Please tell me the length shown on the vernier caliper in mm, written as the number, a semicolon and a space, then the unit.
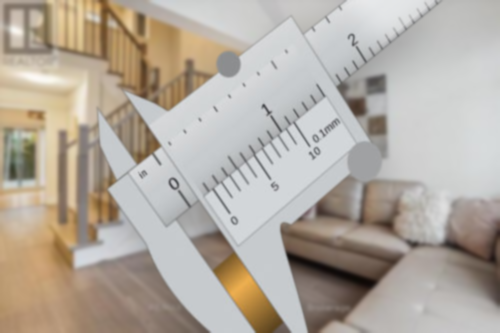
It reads 2.4; mm
